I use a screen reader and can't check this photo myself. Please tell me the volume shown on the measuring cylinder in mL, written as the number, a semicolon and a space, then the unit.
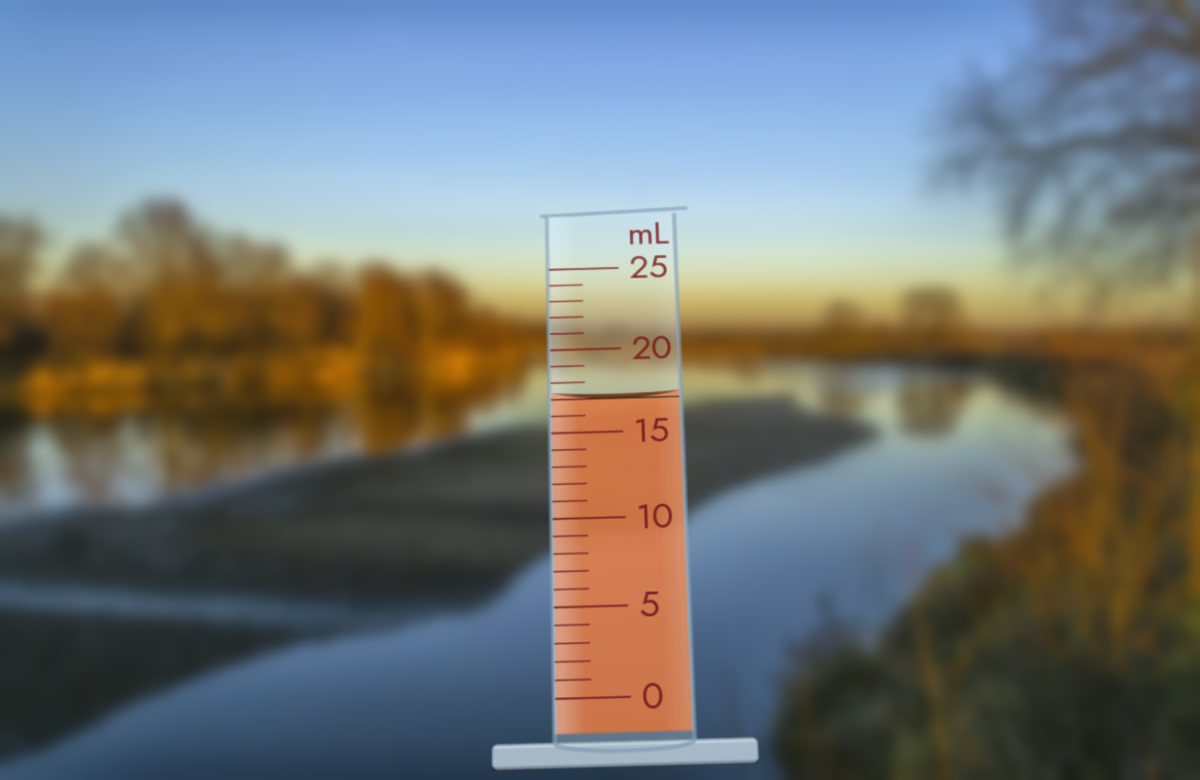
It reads 17; mL
